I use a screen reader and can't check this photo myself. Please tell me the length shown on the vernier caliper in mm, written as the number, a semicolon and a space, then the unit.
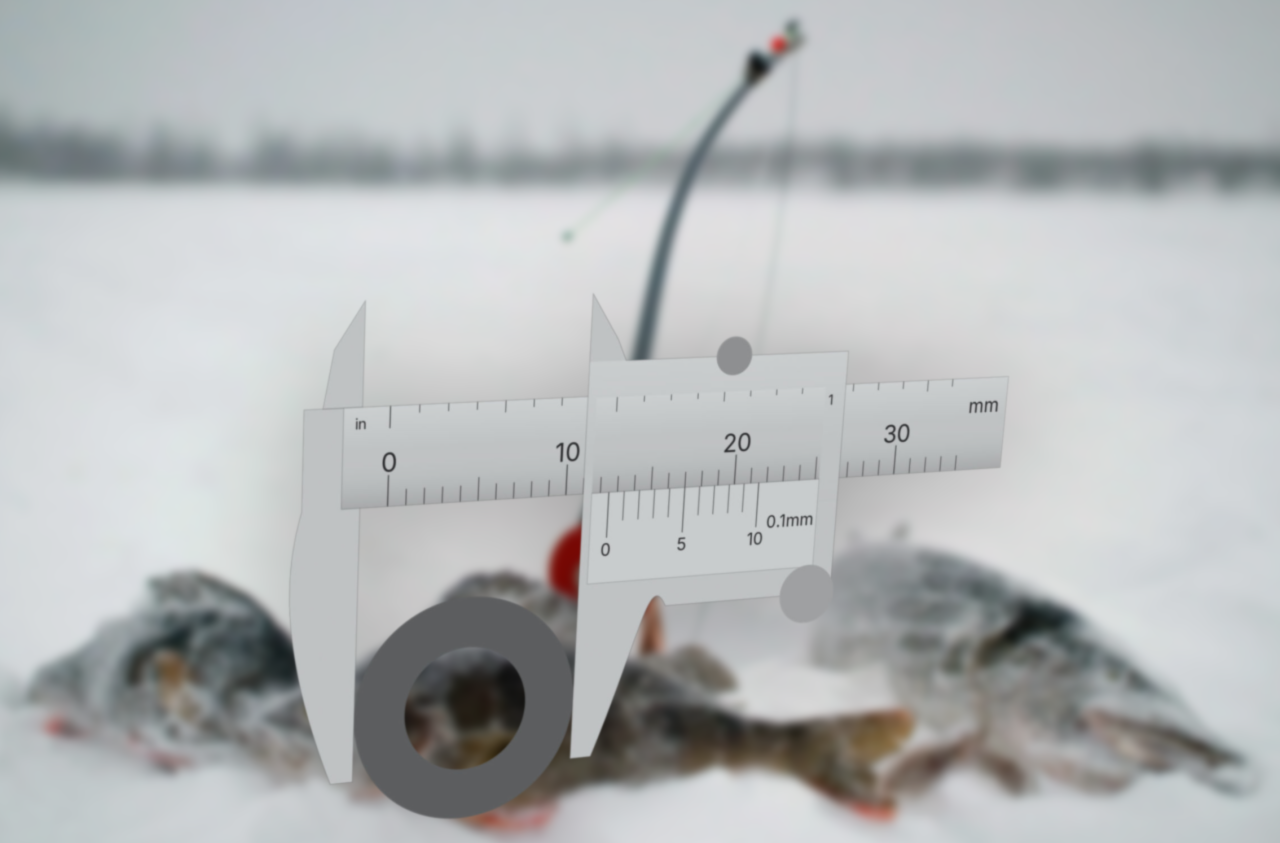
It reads 12.5; mm
